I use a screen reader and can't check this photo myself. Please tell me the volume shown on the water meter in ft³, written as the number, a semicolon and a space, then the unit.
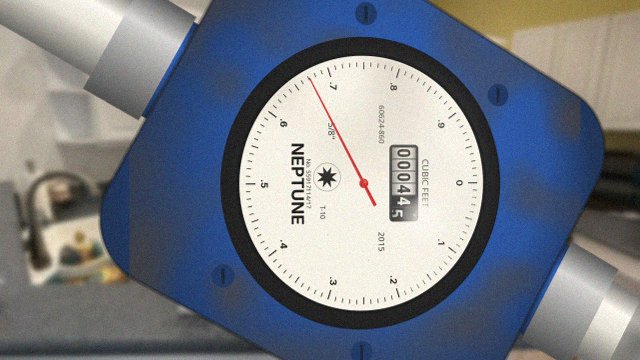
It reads 444.67; ft³
